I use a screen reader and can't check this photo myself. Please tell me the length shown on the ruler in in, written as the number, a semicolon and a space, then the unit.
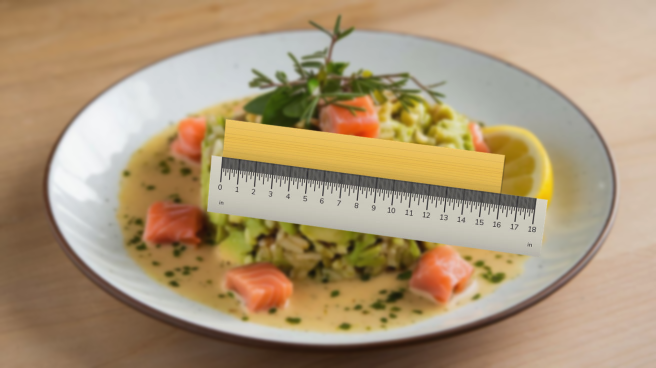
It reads 16; in
